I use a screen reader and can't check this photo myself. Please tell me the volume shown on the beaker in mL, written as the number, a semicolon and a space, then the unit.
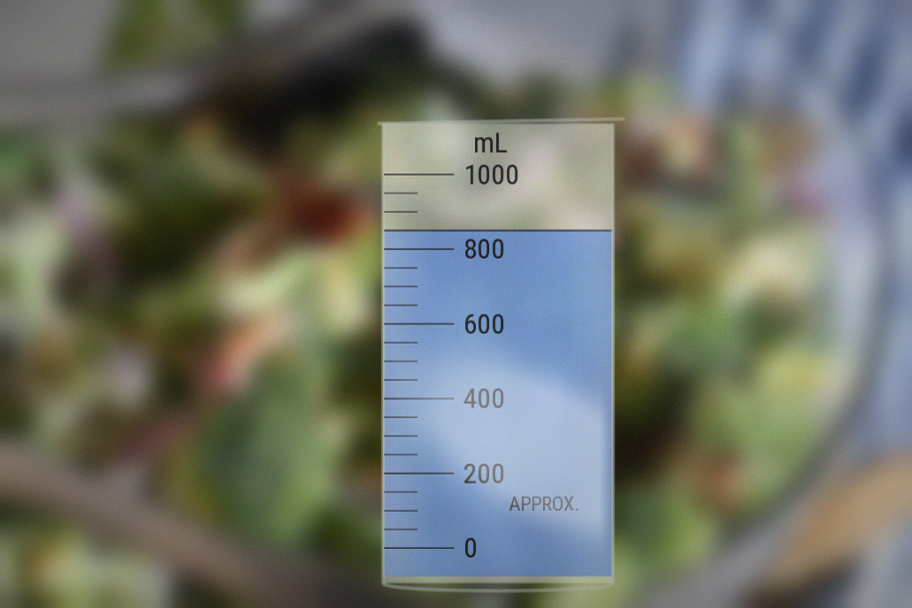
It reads 850; mL
